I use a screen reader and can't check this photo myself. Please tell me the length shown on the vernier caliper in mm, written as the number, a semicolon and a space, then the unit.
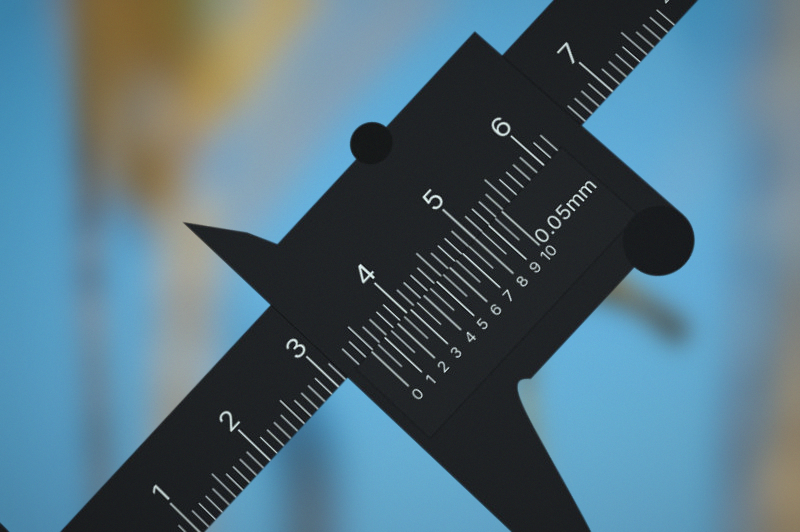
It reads 34.8; mm
